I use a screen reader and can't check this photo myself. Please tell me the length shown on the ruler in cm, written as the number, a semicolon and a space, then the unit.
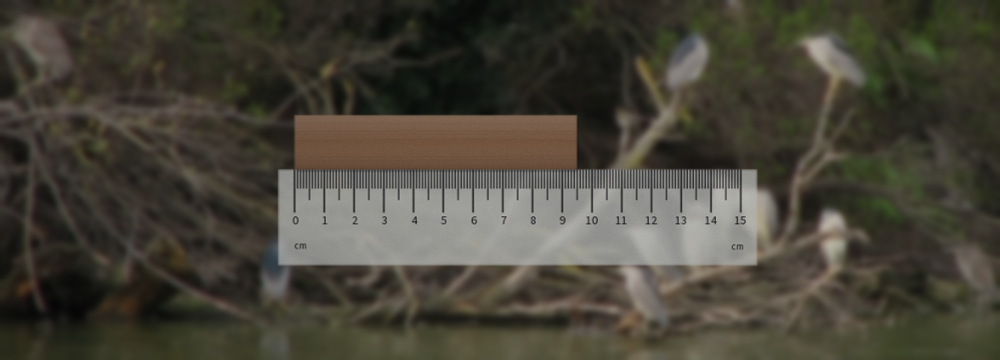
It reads 9.5; cm
